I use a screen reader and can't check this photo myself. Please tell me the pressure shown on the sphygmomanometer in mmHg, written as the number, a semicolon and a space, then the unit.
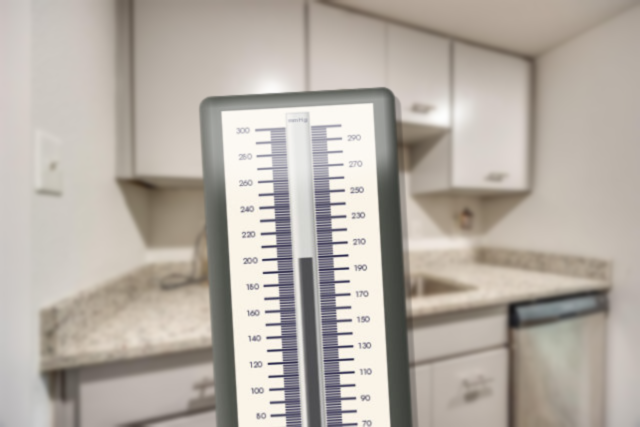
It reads 200; mmHg
